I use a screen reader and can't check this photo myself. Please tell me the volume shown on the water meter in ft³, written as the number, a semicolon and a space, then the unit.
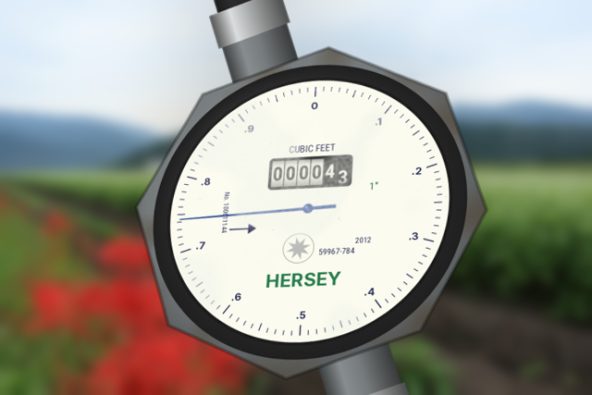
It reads 42.74; ft³
